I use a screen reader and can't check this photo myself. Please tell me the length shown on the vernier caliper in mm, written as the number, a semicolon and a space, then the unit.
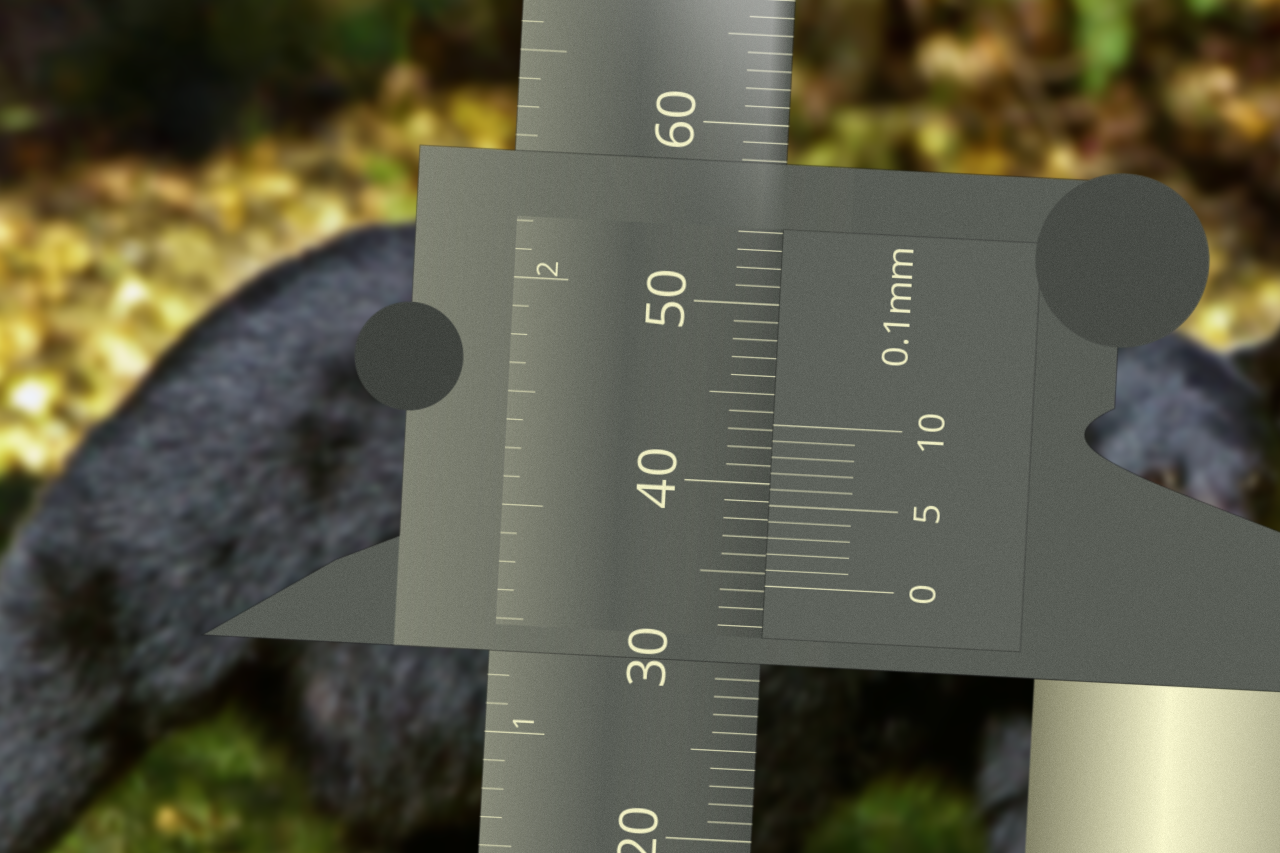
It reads 34.3; mm
